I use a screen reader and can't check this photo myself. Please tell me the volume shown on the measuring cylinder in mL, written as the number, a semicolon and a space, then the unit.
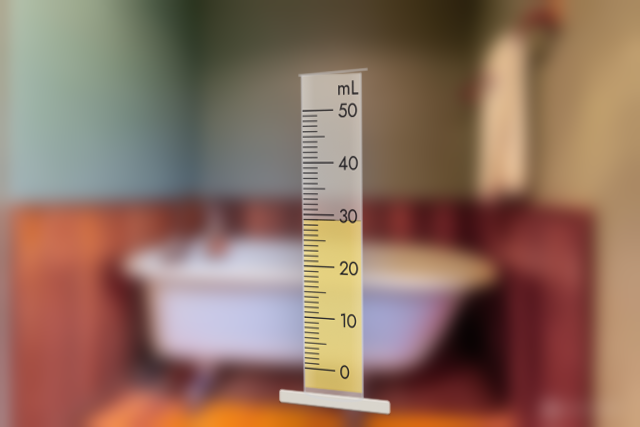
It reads 29; mL
